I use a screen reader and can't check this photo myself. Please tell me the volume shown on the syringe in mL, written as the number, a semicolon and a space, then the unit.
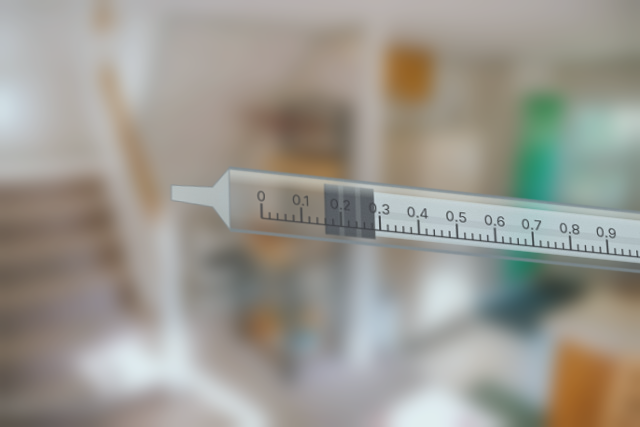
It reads 0.16; mL
